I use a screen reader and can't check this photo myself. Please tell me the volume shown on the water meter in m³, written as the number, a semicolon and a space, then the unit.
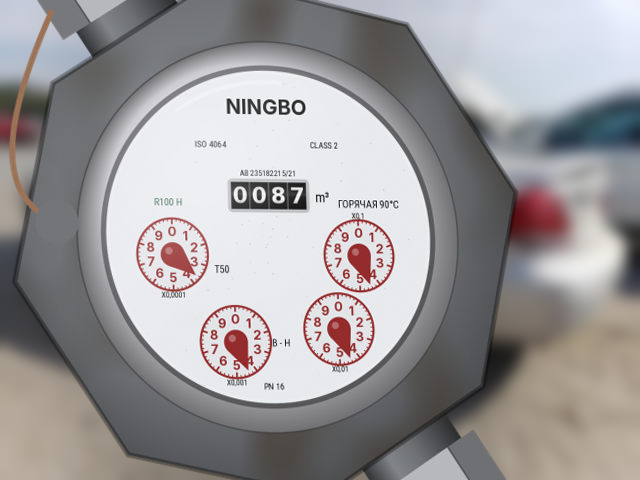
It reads 87.4443; m³
